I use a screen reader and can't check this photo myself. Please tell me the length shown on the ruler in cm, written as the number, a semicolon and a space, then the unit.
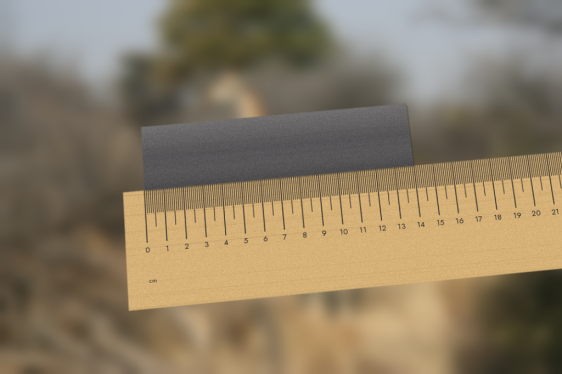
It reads 14; cm
